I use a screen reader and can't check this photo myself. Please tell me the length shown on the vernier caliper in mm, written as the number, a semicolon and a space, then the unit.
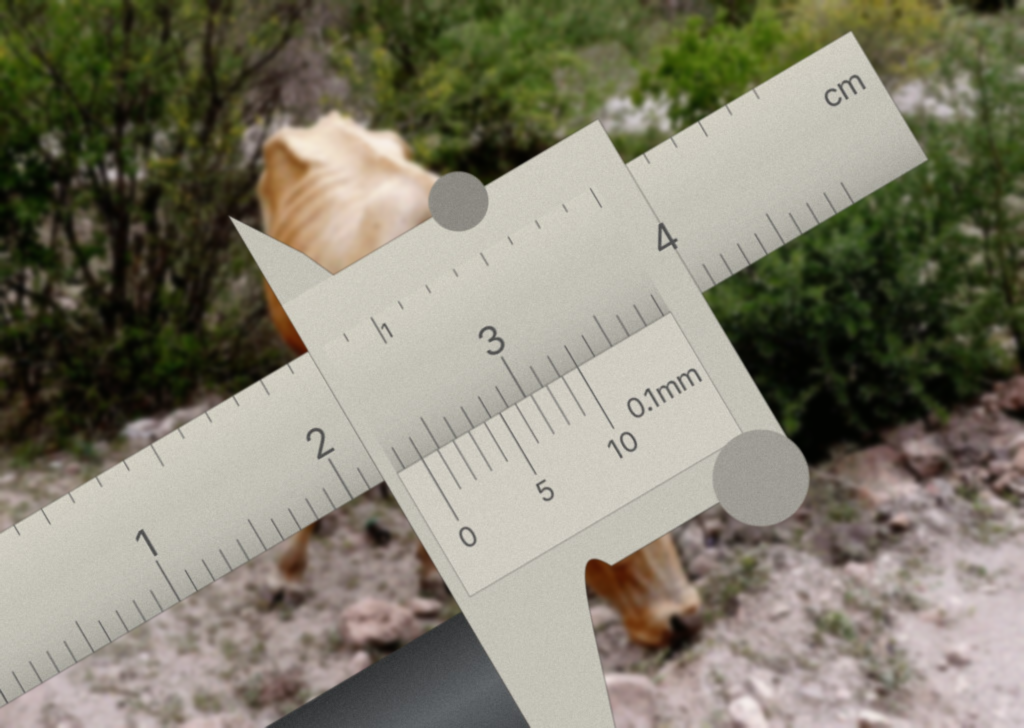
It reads 24.0; mm
